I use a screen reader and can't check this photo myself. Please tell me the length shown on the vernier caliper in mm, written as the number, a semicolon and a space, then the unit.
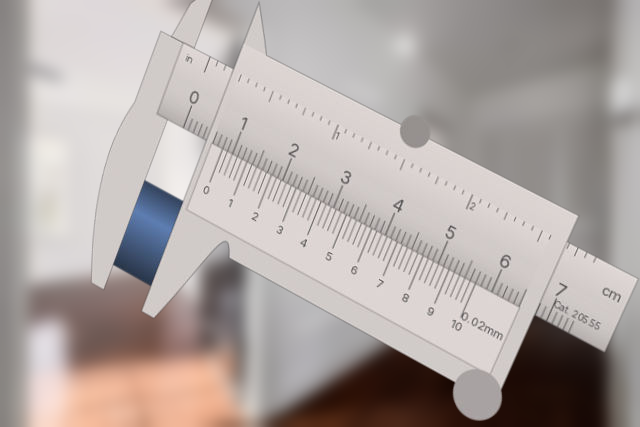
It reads 8.0; mm
